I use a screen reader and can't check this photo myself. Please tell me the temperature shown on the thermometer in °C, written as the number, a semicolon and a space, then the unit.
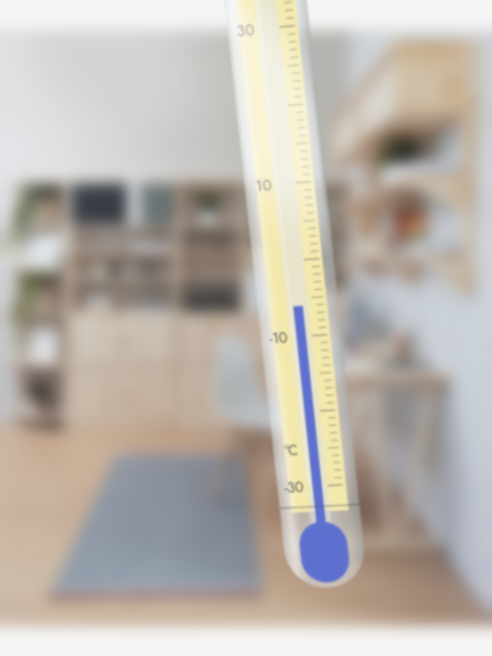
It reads -6; °C
